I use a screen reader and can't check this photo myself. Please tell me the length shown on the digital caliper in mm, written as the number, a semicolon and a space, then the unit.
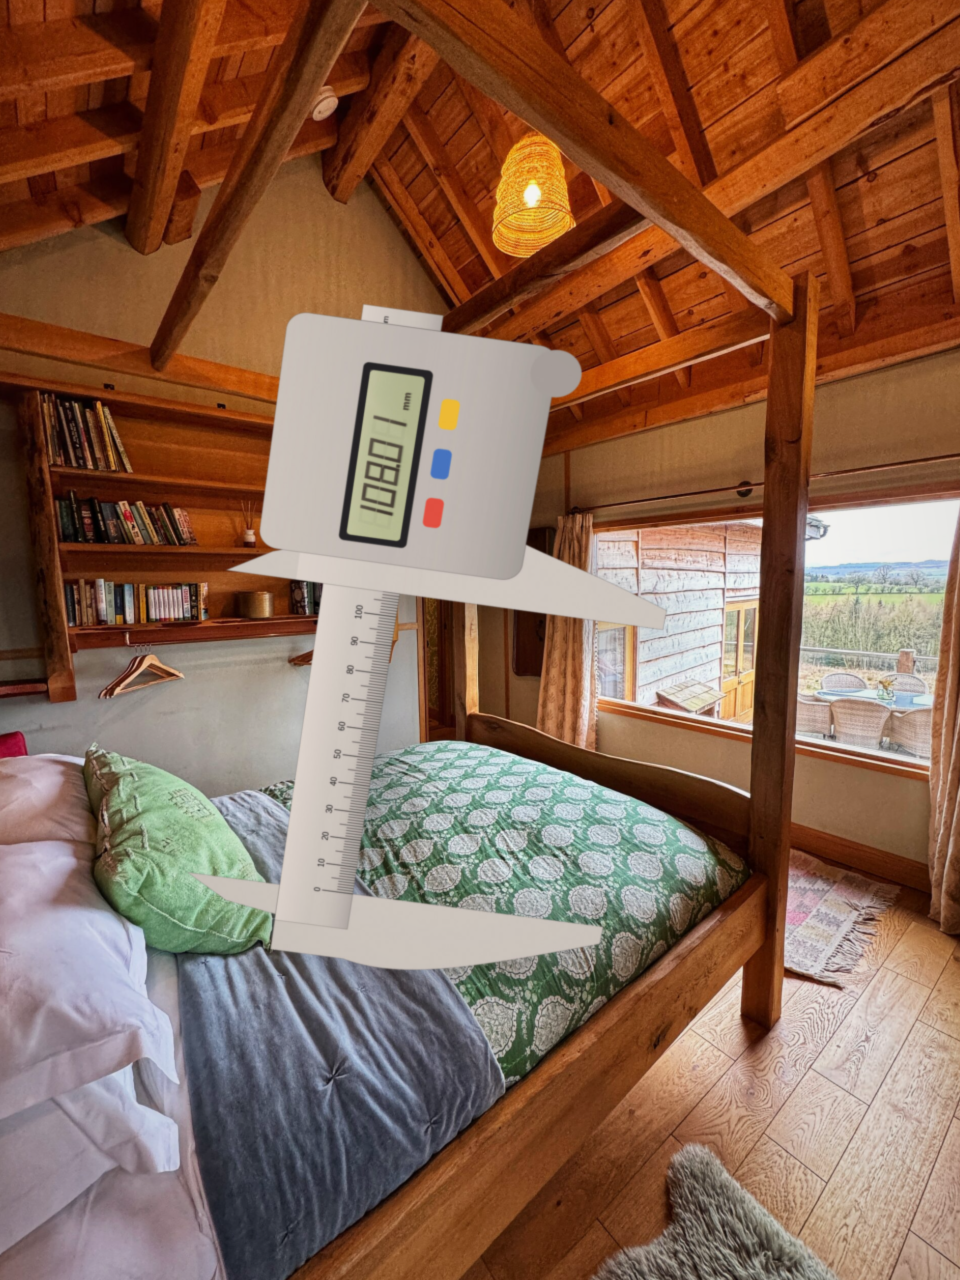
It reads 108.01; mm
